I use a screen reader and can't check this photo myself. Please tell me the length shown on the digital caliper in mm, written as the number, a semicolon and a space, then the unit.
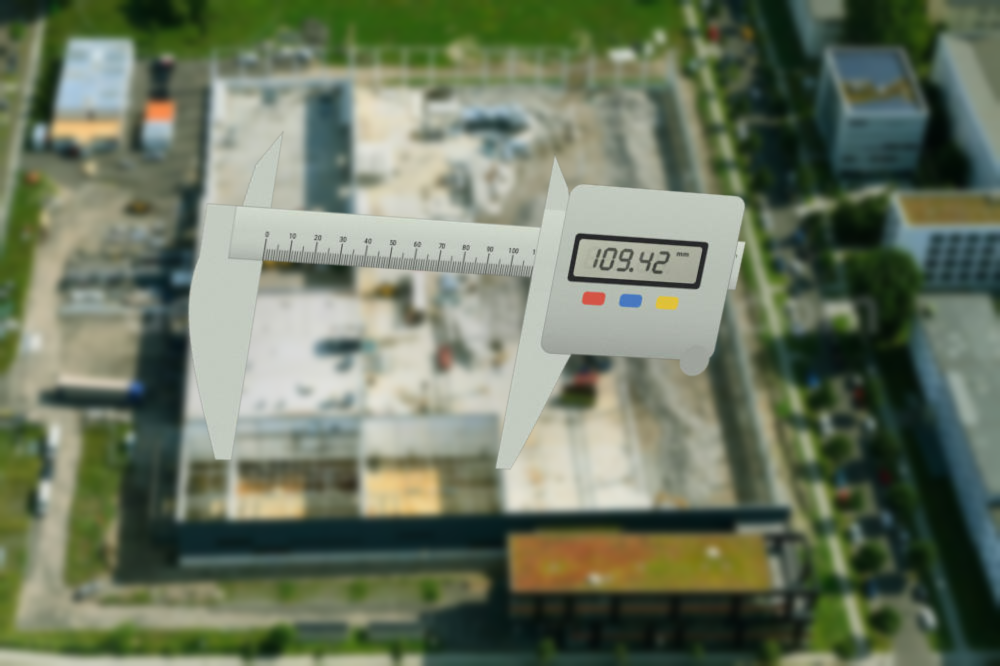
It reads 109.42; mm
